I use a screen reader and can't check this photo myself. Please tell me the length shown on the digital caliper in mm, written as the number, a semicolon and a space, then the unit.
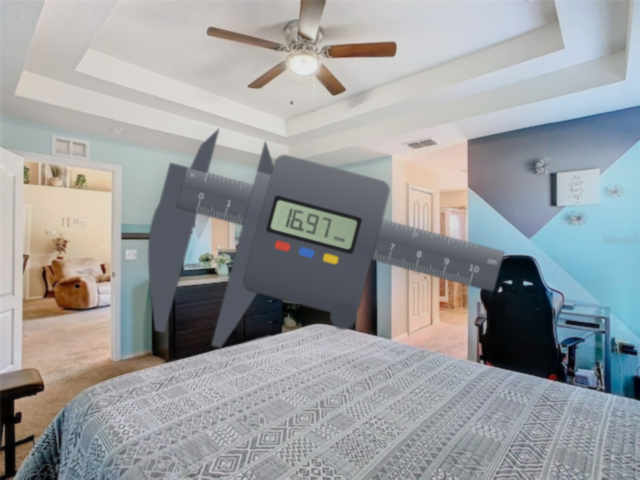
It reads 16.97; mm
